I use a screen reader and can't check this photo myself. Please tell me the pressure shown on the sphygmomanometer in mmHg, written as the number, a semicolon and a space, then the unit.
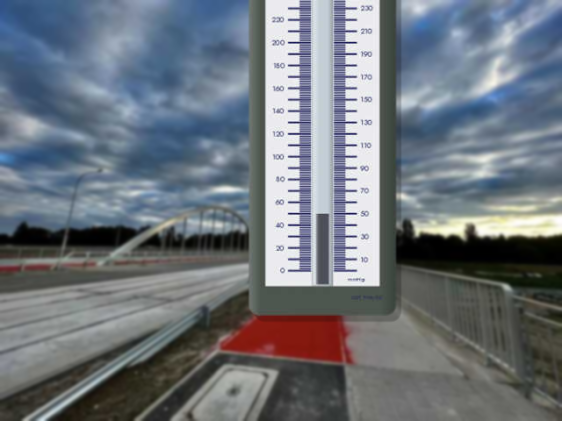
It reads 50; mmHg
